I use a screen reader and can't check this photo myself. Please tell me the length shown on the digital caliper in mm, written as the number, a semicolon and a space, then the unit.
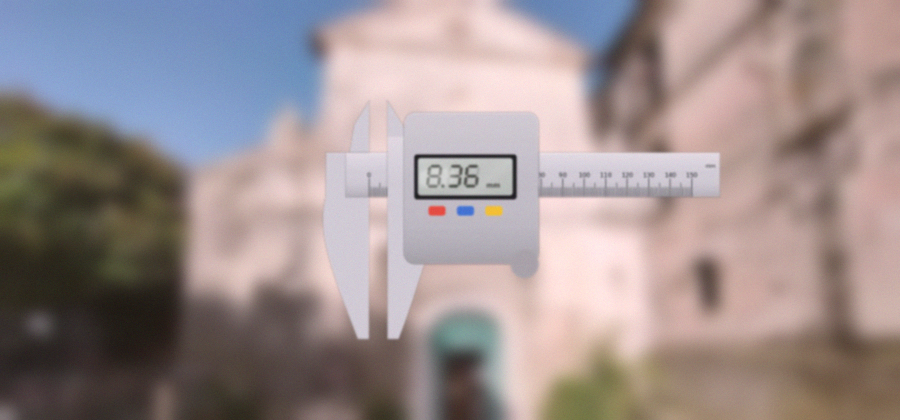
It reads 8.36; mm
